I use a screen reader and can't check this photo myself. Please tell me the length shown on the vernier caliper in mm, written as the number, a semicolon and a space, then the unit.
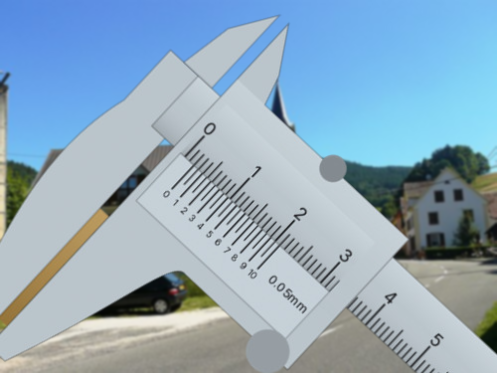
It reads 2.0; mm
